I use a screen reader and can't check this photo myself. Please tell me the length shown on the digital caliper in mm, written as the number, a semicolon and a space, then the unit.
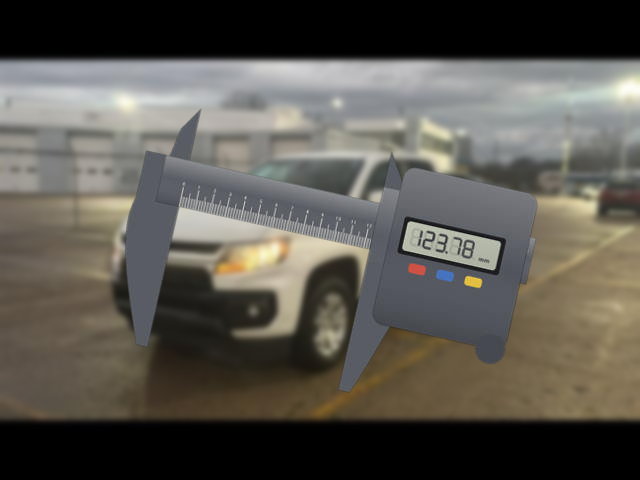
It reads 123.78; mm
